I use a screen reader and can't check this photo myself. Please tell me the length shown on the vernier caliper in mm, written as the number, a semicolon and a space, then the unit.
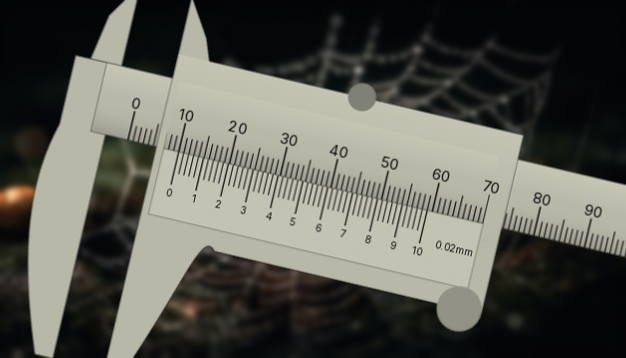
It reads 10.0; mm
